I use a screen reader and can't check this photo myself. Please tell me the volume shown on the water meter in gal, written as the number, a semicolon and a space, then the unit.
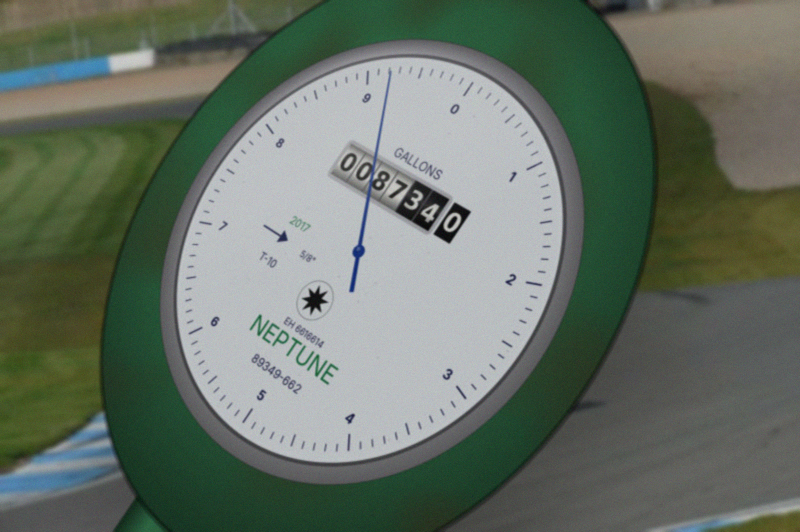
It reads 87339.2; gal
